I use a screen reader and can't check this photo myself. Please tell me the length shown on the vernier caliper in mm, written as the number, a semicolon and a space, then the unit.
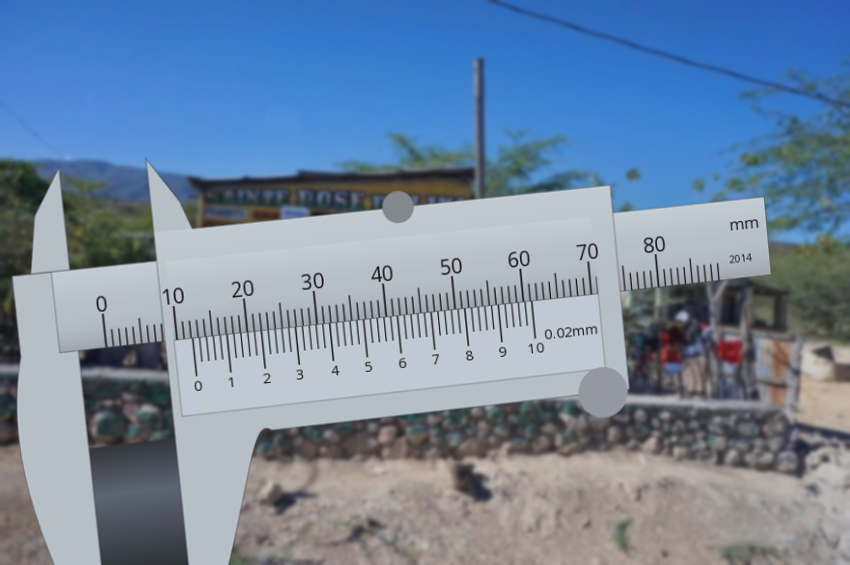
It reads 12.2; mm
